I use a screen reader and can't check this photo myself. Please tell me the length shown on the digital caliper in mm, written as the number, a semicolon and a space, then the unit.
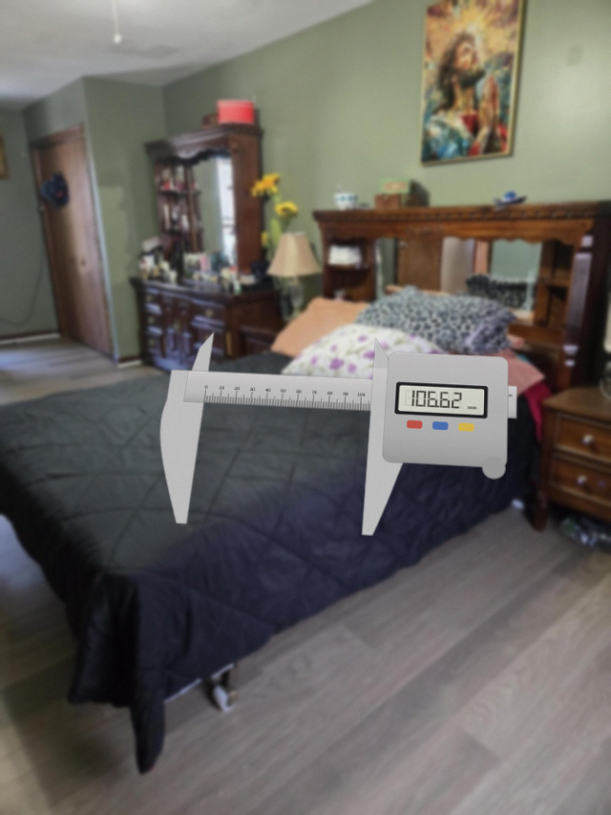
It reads 106.62; mm
